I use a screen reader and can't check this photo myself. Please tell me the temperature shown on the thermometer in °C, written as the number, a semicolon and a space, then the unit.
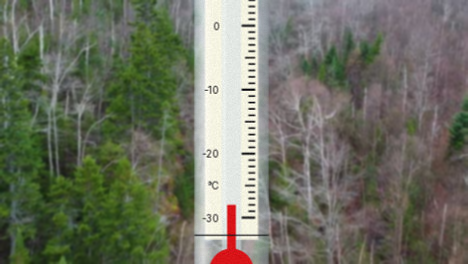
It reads -28; °C
